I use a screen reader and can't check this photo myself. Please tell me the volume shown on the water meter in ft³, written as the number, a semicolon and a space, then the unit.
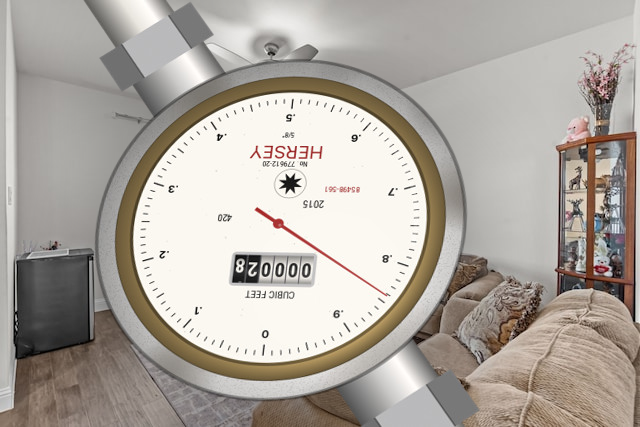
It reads 27.84; ft³
